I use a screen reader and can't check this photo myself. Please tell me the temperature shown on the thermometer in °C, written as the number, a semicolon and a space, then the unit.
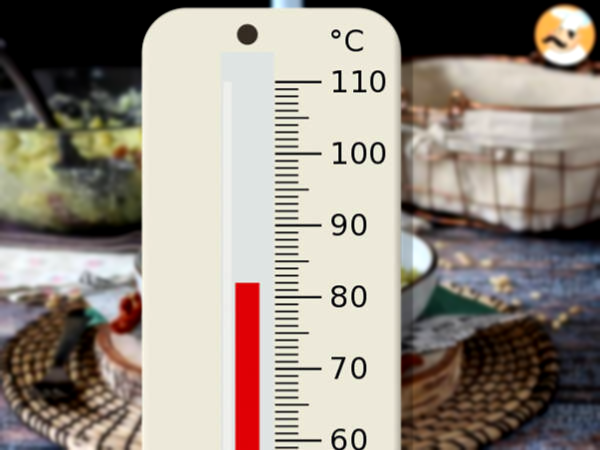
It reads 82; °C
